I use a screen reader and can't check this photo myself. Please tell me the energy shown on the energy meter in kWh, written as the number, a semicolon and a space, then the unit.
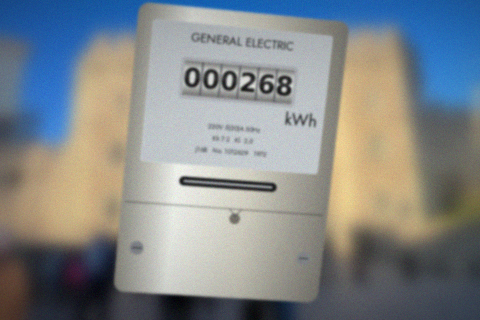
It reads 268; kWh
